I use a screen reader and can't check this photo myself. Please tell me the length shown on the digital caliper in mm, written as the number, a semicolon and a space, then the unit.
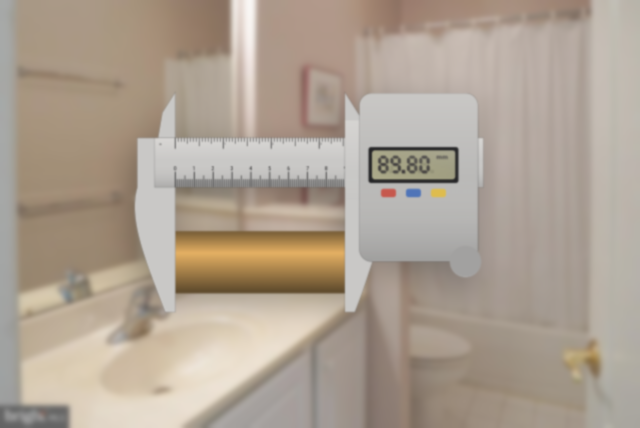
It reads 89.80; mm
